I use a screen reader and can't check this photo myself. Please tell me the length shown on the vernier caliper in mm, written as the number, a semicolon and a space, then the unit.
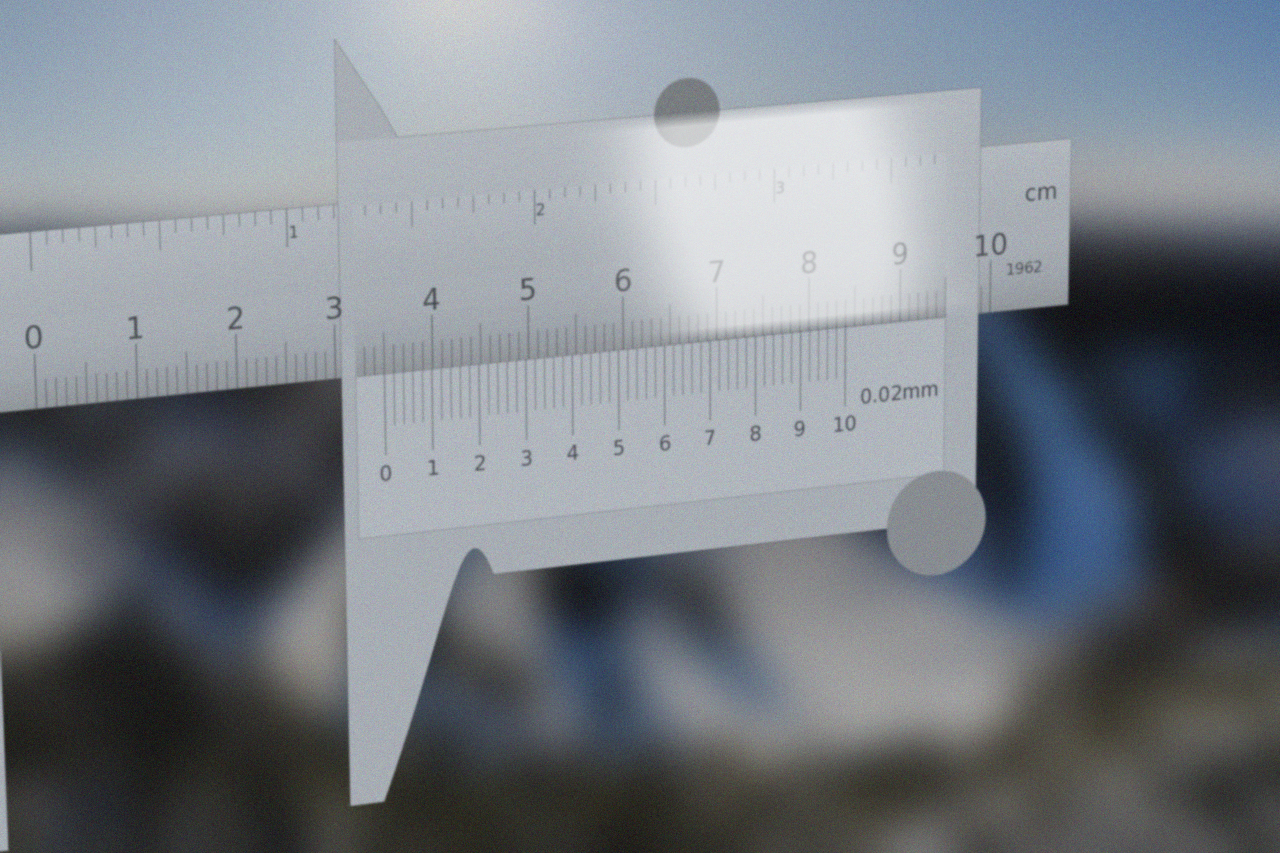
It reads 35.0; mm
